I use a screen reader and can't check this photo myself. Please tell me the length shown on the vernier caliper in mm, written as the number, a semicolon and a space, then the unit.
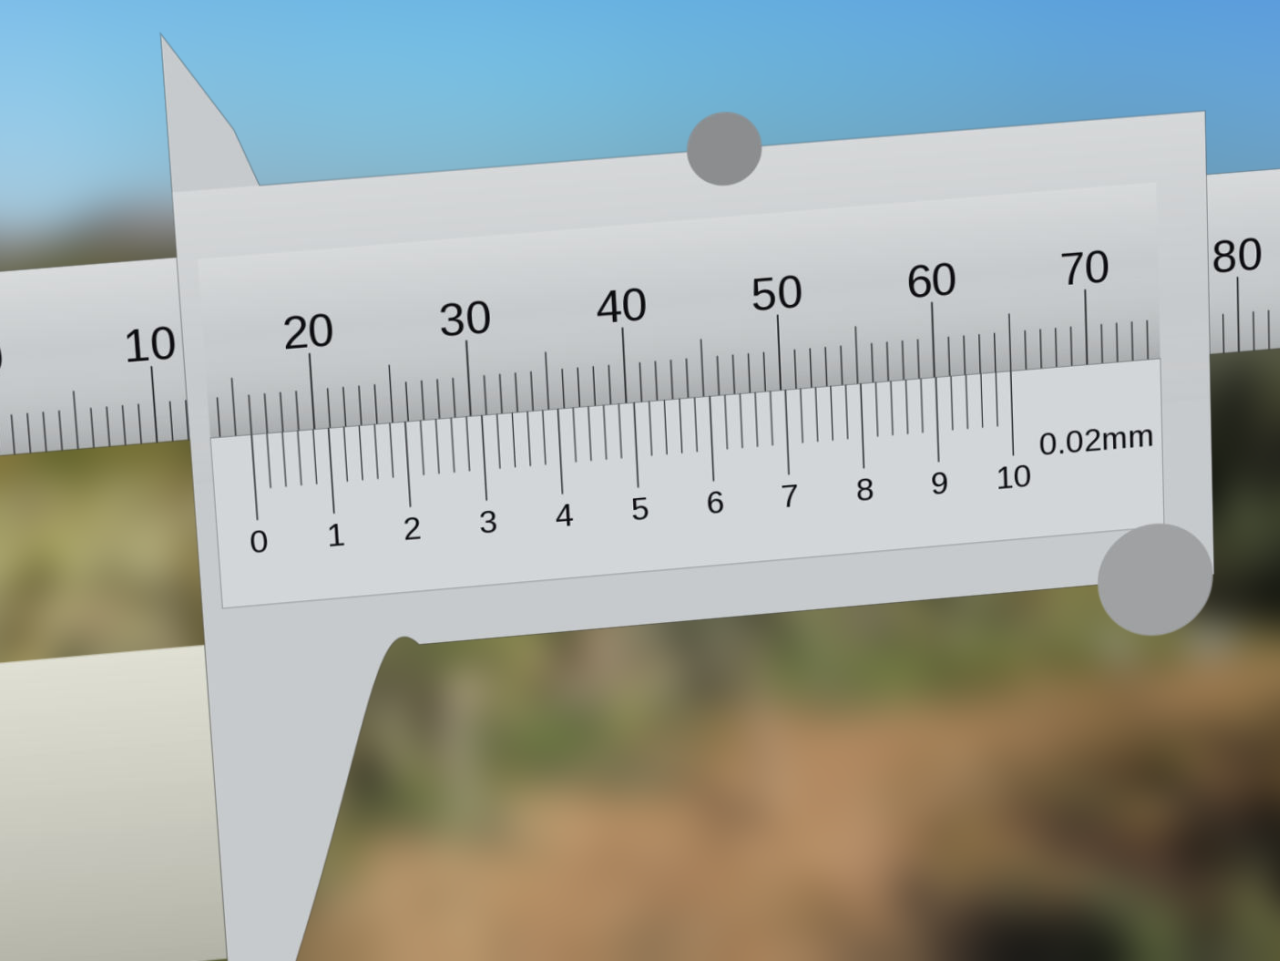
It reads 16.0; mm
